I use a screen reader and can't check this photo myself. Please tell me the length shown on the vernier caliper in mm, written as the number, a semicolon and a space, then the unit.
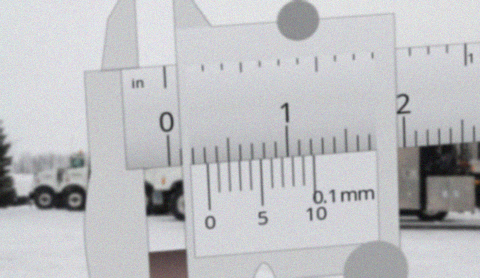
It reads 3.2; mm
